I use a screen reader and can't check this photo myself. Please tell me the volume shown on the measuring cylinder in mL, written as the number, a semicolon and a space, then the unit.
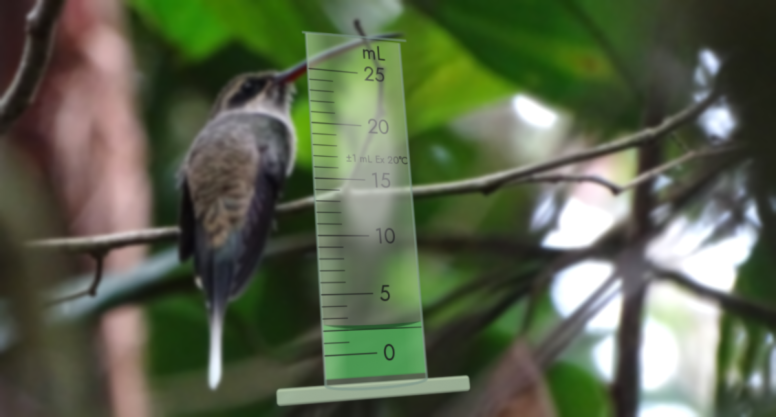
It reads 2; mL
